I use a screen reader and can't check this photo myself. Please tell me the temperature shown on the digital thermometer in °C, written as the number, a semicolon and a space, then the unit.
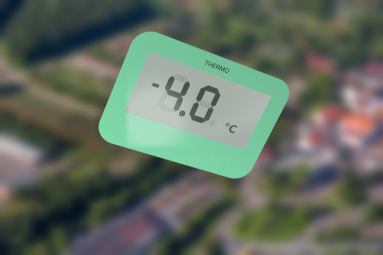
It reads -4.0; °C
